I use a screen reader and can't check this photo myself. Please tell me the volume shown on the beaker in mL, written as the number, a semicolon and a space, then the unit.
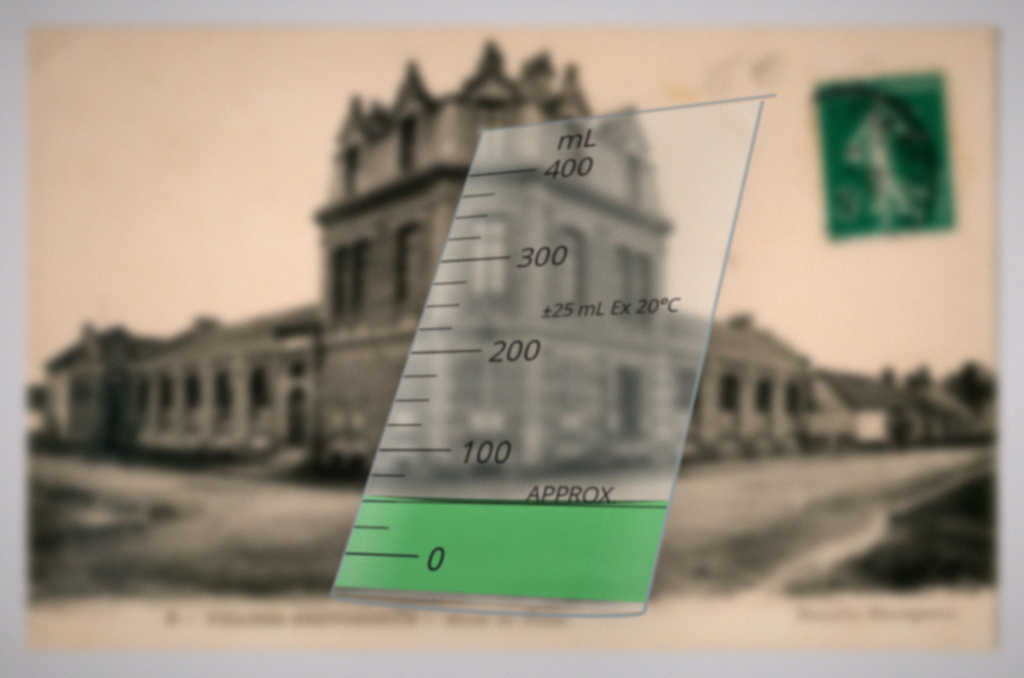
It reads 50; mL
